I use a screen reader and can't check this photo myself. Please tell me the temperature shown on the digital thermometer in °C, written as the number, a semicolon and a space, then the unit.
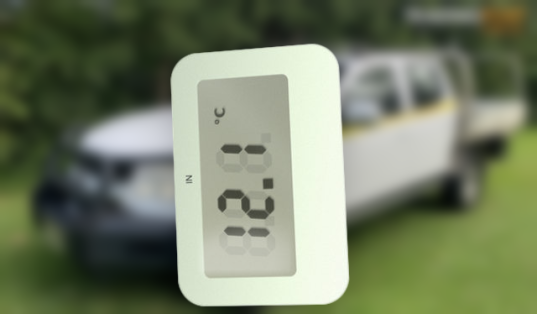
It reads 12.1; °C
